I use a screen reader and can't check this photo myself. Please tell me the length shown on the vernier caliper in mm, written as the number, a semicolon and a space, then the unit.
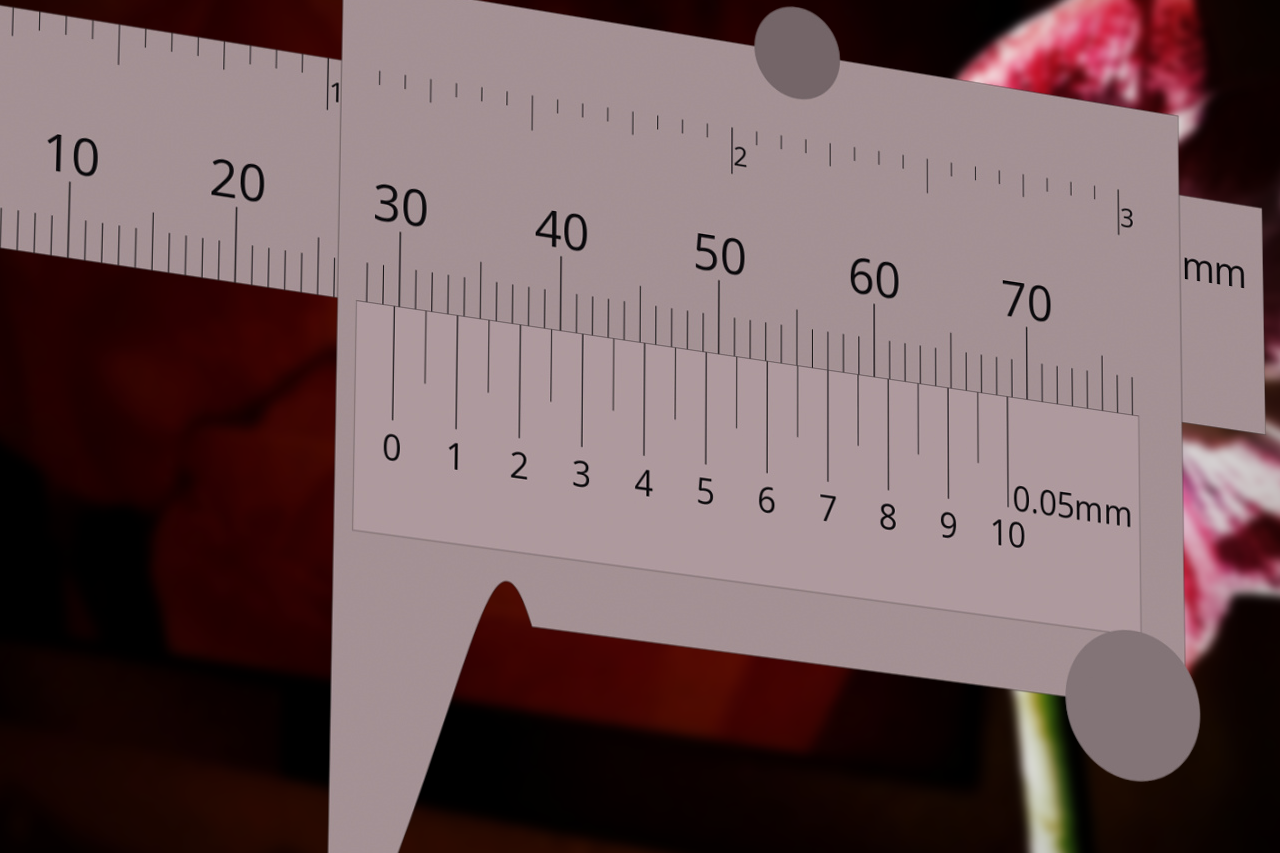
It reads 29.7; mm
